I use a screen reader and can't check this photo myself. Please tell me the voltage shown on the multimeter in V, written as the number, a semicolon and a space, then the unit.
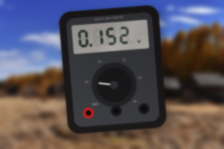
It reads 0.152; V
